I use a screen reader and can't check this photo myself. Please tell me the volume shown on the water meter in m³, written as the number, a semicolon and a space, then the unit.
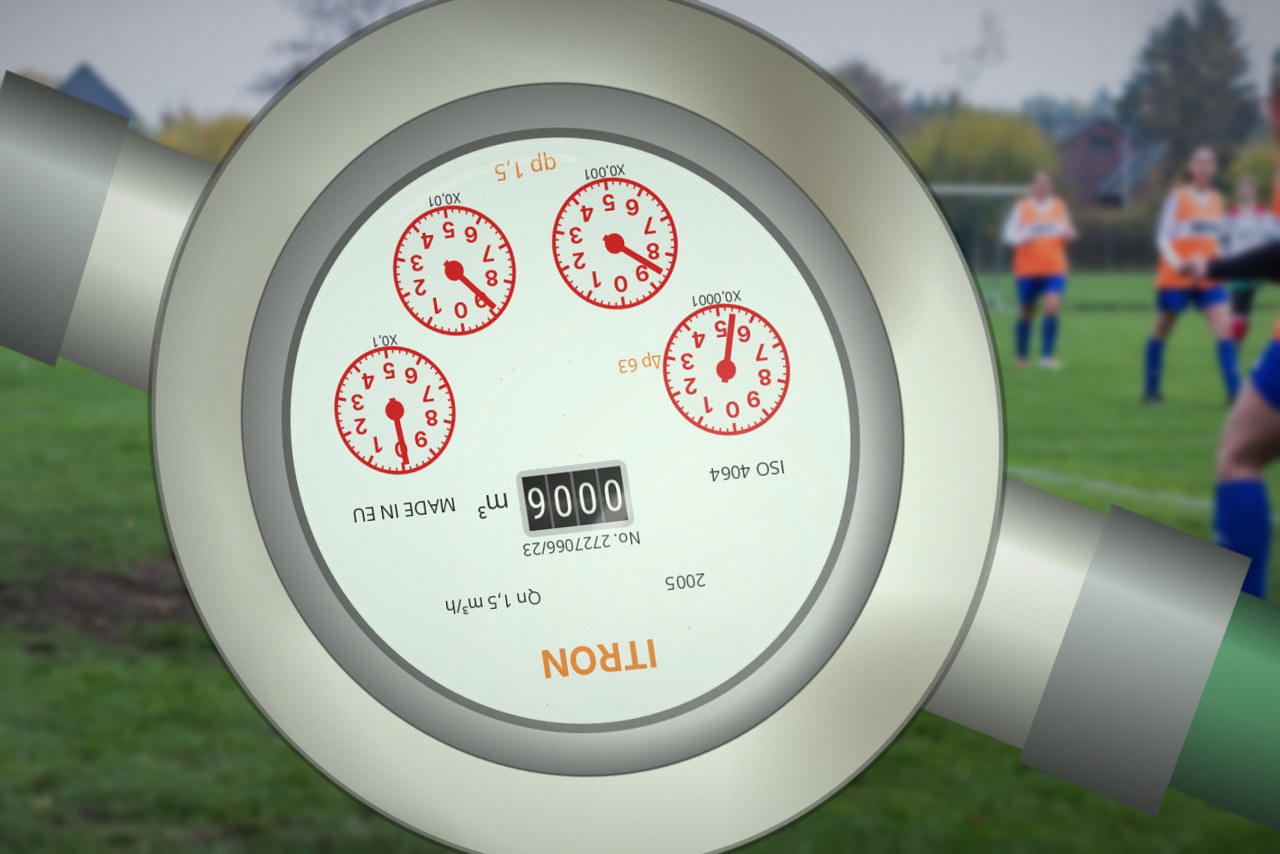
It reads 5.9885; m³
